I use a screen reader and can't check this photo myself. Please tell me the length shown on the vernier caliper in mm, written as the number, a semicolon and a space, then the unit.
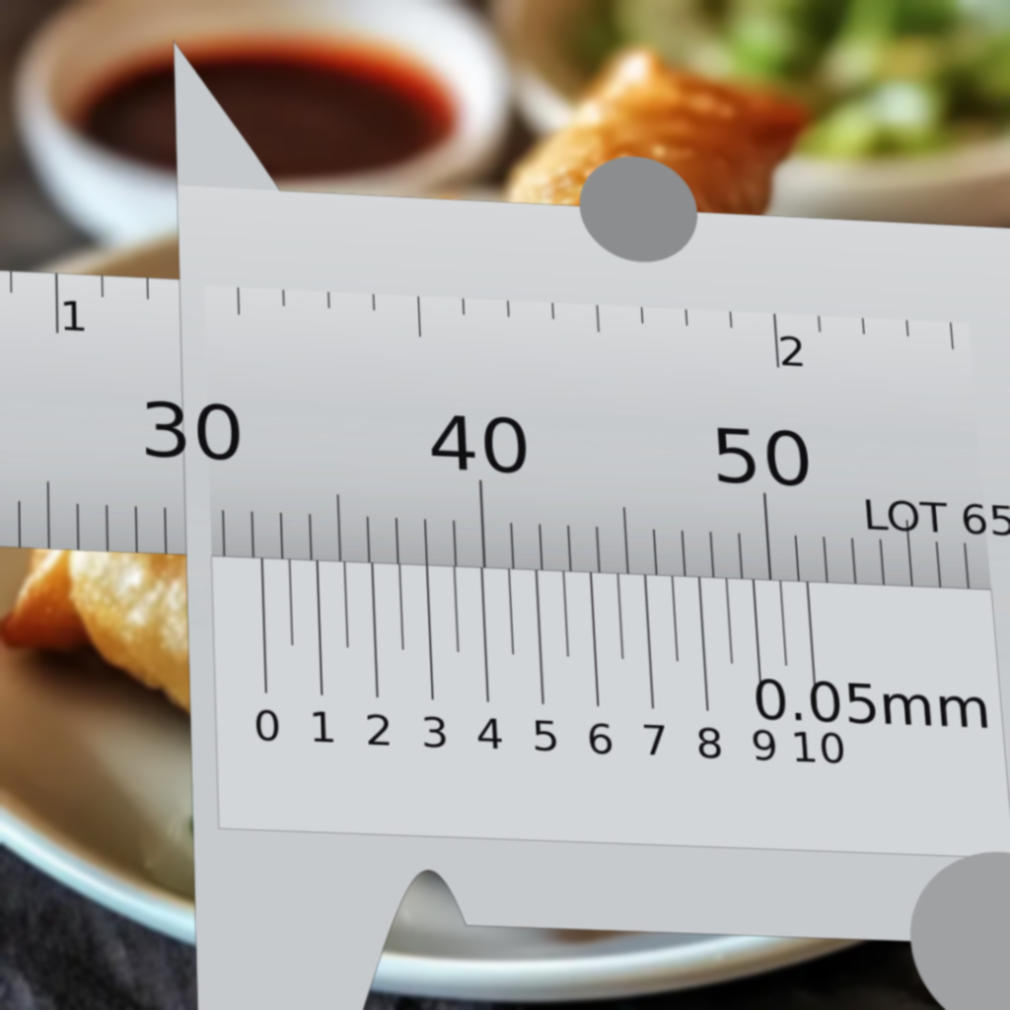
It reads 32.30; mm
